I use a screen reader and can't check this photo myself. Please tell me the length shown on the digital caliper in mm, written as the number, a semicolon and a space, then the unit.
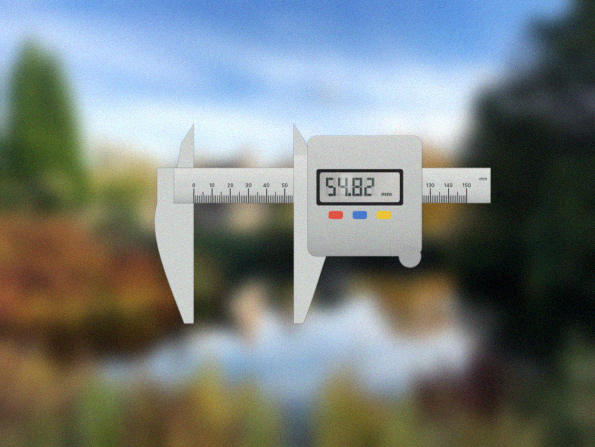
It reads 54.82; mm
